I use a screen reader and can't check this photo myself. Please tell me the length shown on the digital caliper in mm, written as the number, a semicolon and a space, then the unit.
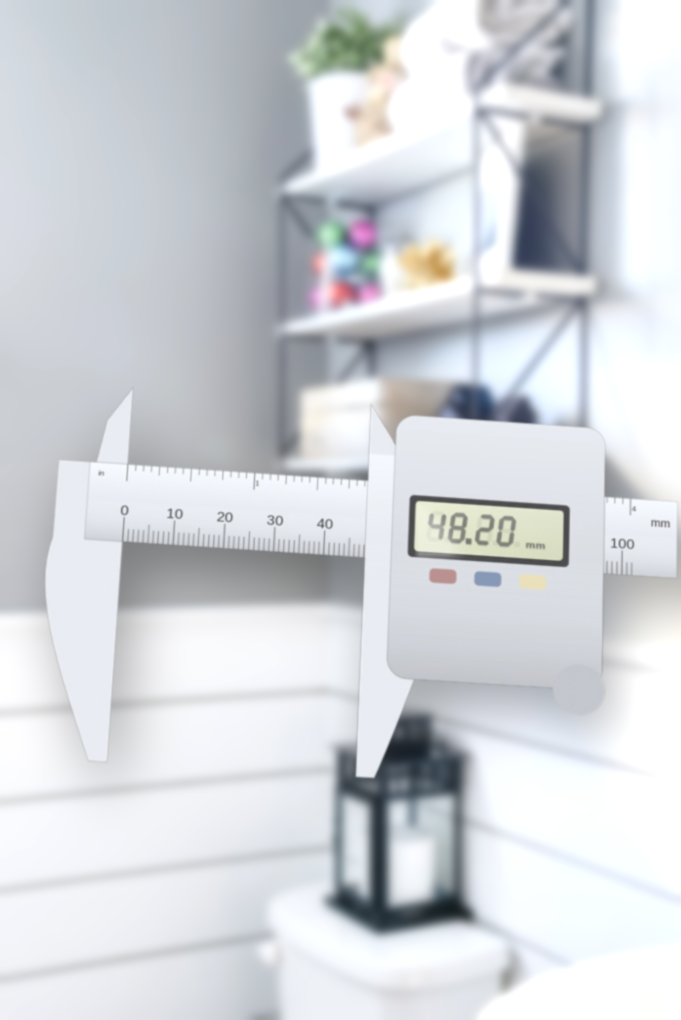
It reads 48.20; mm
